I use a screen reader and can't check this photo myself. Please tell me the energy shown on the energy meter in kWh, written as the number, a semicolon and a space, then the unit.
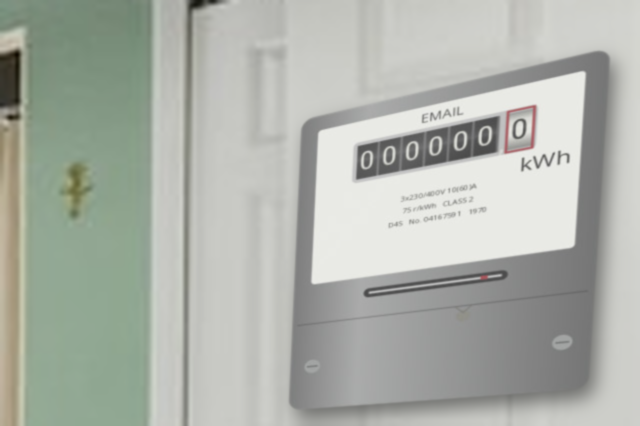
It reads 0.0; kWh
